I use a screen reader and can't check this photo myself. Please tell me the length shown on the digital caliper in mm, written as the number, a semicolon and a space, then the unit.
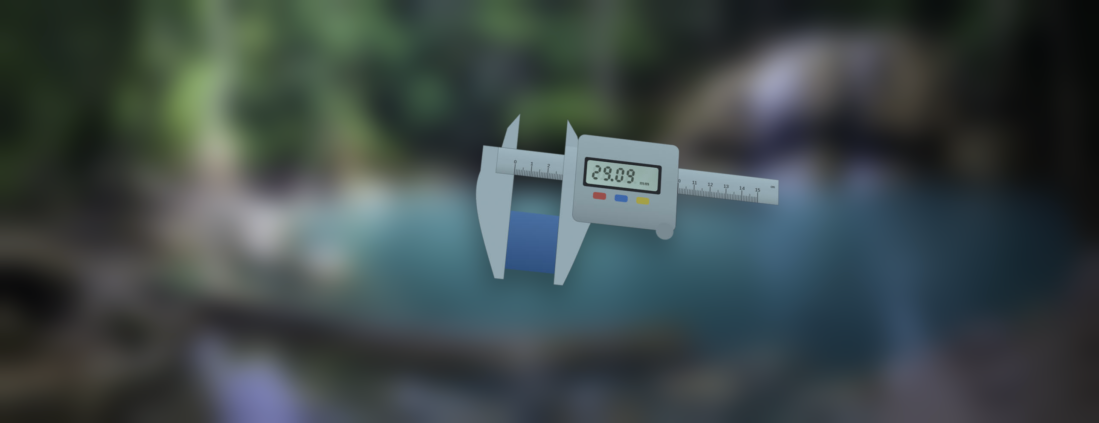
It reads 29.09; mm
